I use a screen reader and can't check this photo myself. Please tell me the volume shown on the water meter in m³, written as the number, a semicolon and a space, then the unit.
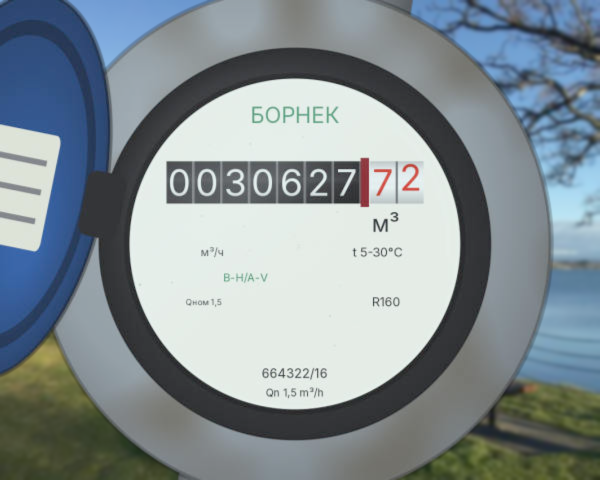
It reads 30627.72; m³
